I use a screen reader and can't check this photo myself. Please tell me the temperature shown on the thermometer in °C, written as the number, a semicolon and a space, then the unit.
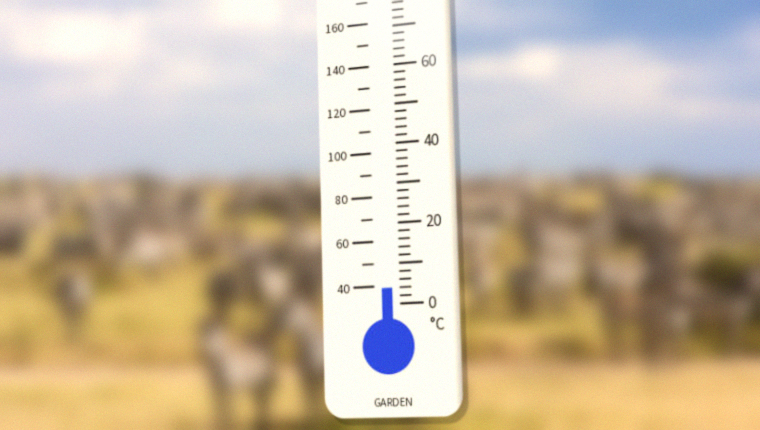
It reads 4; °C
